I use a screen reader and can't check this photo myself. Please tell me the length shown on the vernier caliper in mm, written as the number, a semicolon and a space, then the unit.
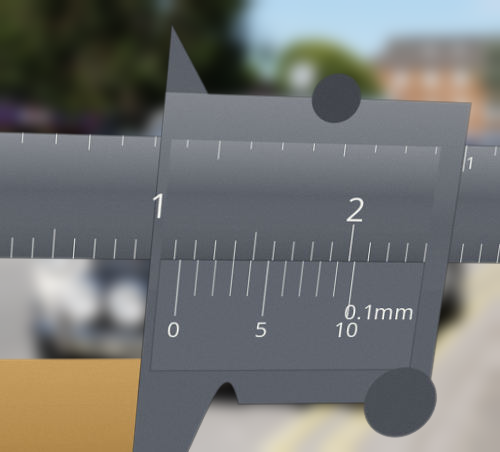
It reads 11.3; mm
